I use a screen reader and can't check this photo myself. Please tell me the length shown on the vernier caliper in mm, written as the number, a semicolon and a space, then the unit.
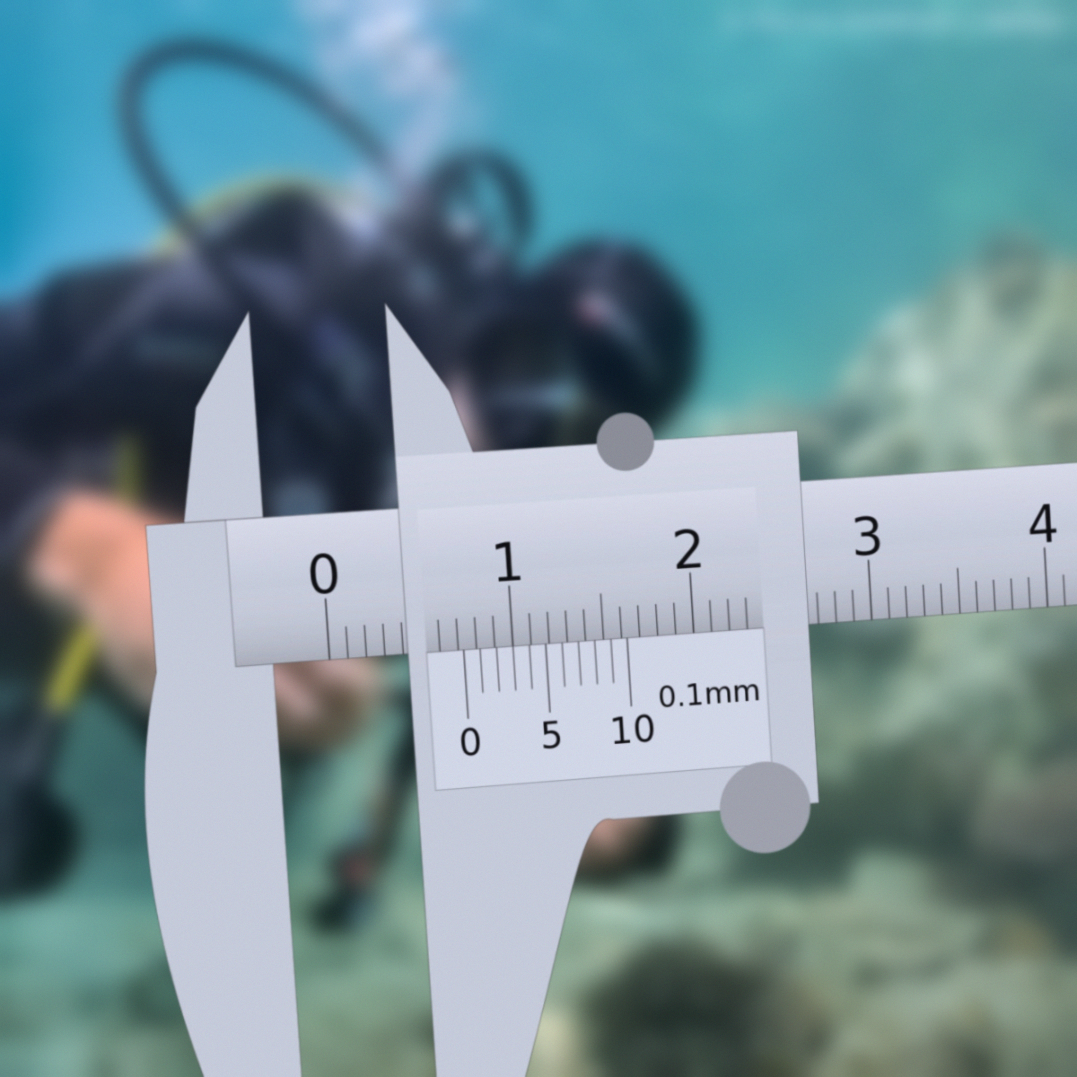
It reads 7.3; mm
